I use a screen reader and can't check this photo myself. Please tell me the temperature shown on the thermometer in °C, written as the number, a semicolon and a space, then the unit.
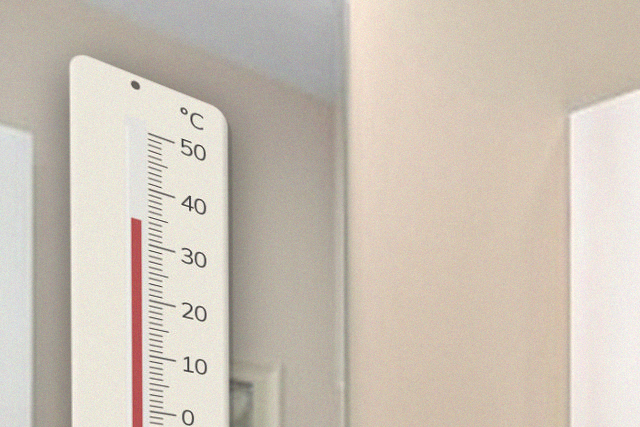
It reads 34; °C
